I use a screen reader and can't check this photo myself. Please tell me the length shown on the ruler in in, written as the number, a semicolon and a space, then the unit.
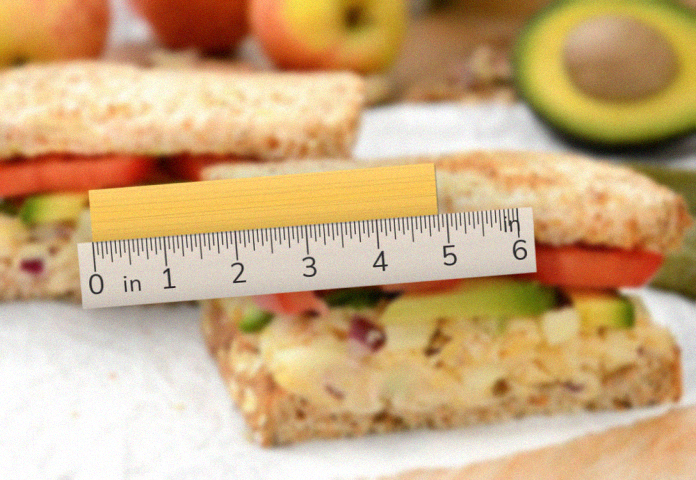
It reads 4.875; in
